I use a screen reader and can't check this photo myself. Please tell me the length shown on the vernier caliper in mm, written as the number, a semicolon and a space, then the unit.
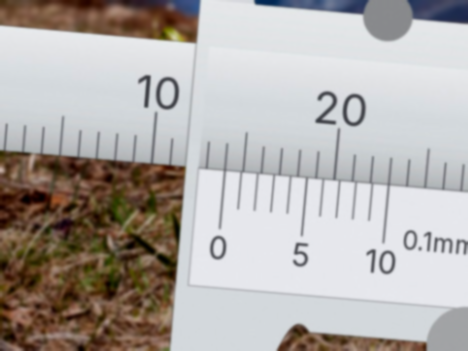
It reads 14.0; mm
